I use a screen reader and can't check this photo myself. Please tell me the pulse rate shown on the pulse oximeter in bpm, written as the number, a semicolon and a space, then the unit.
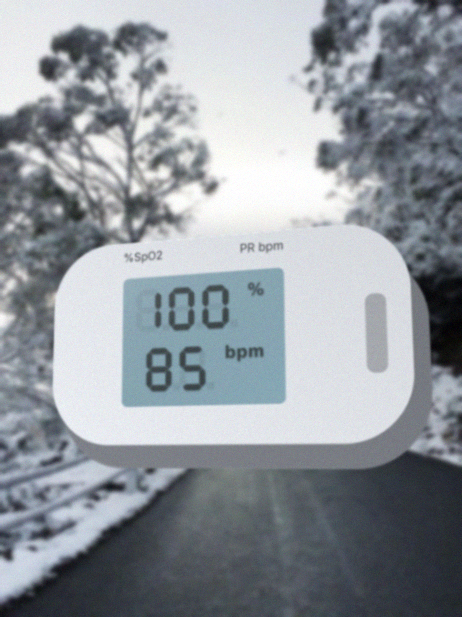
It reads 85; bpm
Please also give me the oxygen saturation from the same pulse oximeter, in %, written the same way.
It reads 100; %
